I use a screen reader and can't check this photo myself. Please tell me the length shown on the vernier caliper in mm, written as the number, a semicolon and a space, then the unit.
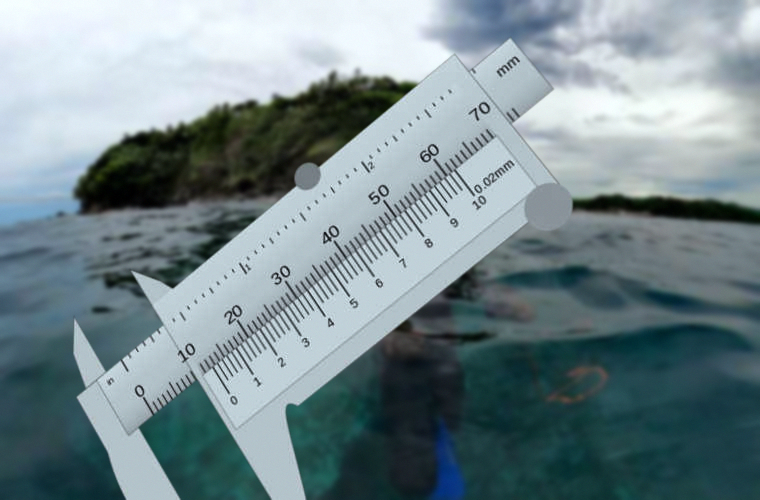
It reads 12.5; mm
